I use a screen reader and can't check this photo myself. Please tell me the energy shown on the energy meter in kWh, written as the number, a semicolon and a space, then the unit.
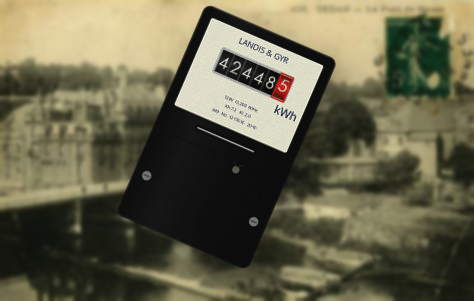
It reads 42448.5; kWh
